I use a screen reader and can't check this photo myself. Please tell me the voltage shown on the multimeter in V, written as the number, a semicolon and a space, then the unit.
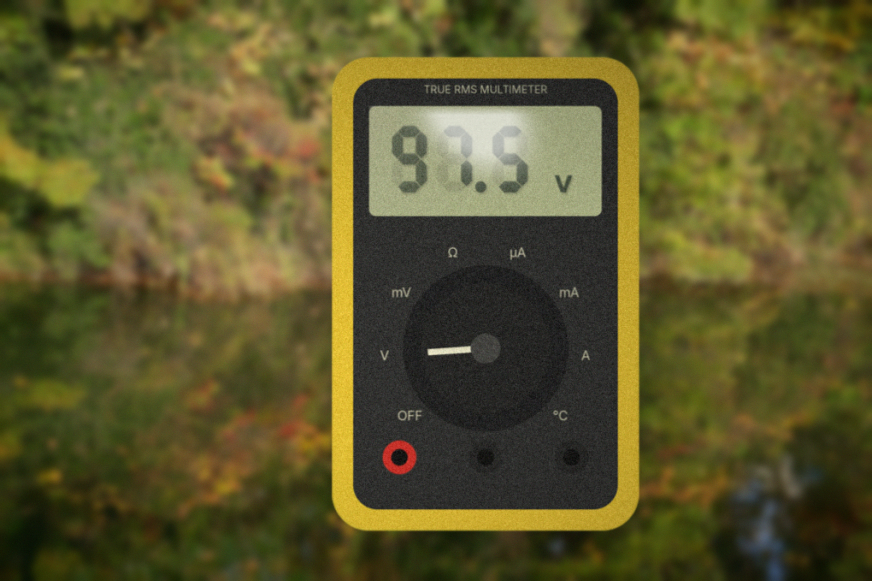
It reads 97.5; V
